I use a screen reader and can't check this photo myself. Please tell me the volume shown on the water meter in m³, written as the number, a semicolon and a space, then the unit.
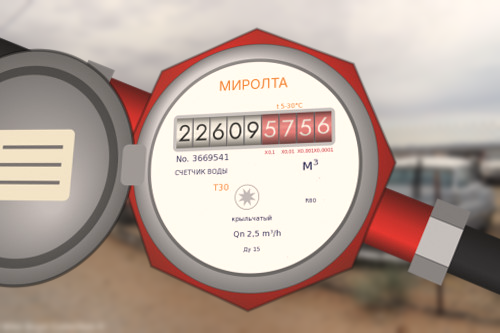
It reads 22609.5756; m³
